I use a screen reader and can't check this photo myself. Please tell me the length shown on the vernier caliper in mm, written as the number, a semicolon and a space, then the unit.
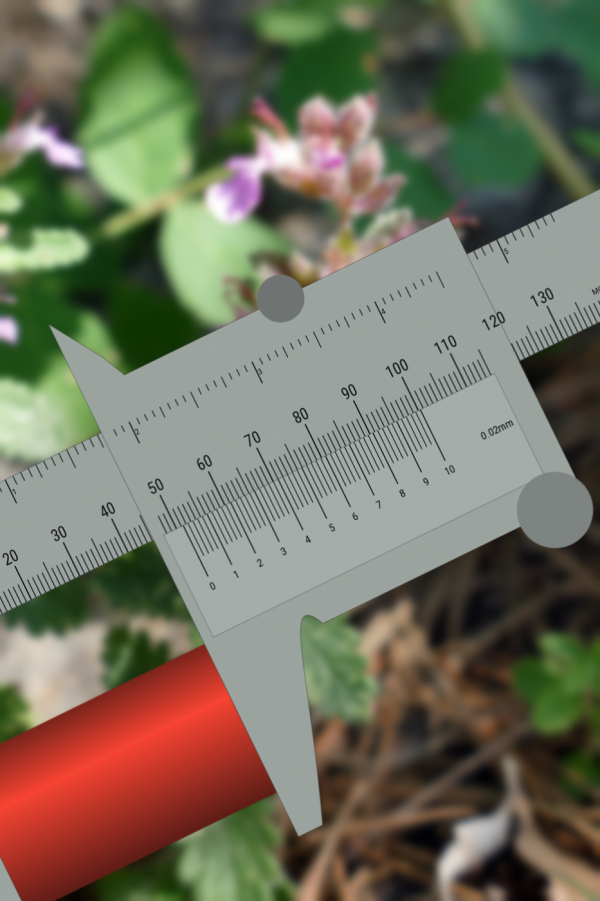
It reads 51.4; mm
